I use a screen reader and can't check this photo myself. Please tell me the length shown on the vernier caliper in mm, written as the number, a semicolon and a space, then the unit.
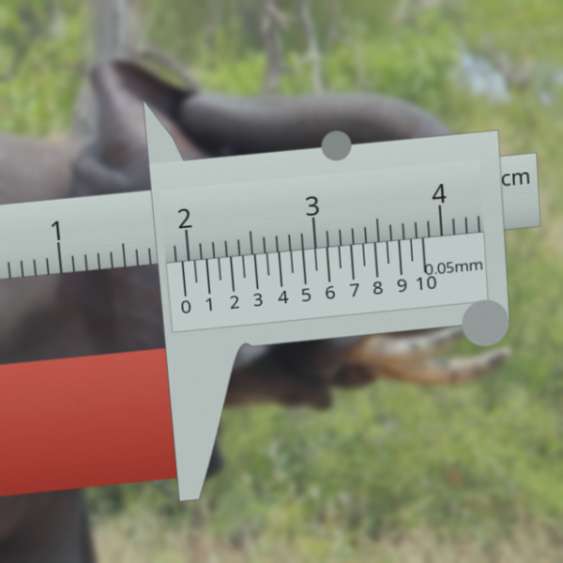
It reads 19.5; mm
